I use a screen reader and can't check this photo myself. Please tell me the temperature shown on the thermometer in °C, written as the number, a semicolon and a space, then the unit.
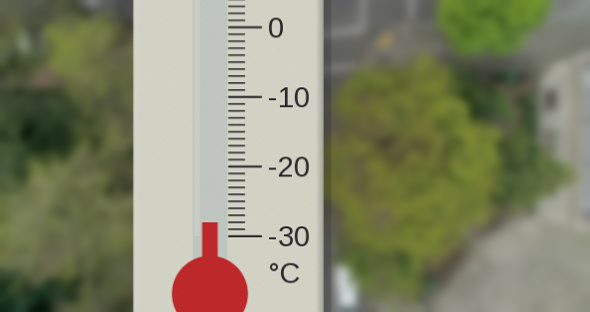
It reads -28; °C
